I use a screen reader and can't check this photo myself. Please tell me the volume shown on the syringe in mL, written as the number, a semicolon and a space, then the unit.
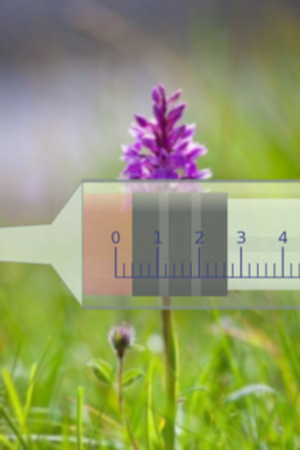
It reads 0.4; mL
